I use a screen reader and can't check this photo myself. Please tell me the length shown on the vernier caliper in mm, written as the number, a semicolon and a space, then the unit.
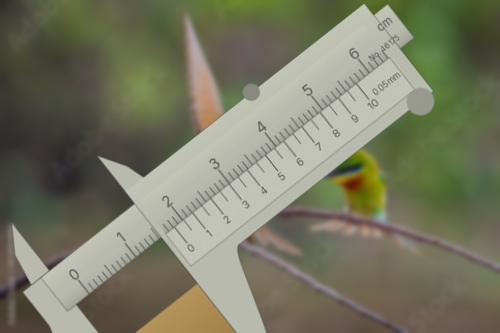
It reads 18.2; mm
